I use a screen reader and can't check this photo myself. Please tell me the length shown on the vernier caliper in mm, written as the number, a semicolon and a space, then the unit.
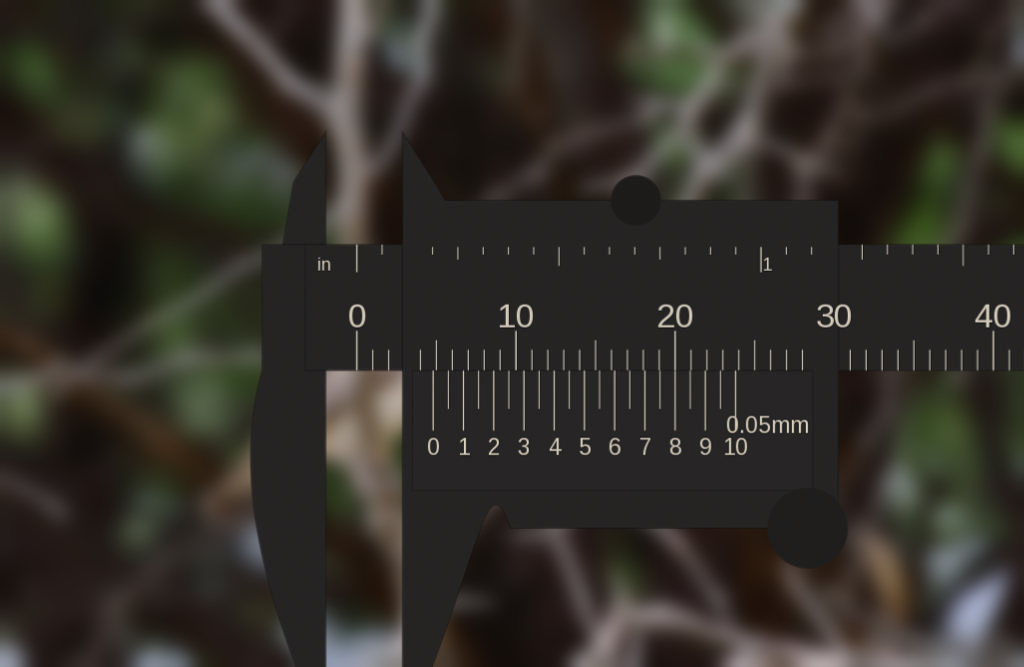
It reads 4.8; mm
